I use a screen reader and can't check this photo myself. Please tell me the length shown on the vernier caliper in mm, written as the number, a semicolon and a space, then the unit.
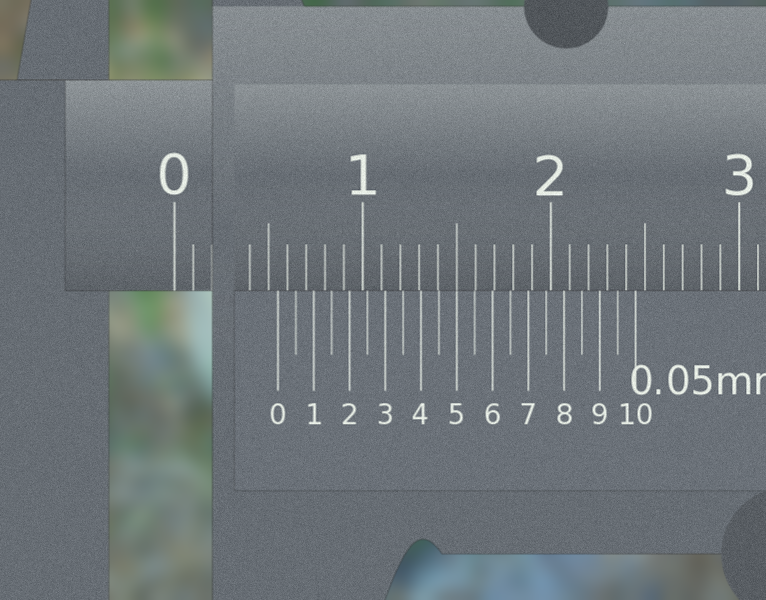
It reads 5.5; mm
